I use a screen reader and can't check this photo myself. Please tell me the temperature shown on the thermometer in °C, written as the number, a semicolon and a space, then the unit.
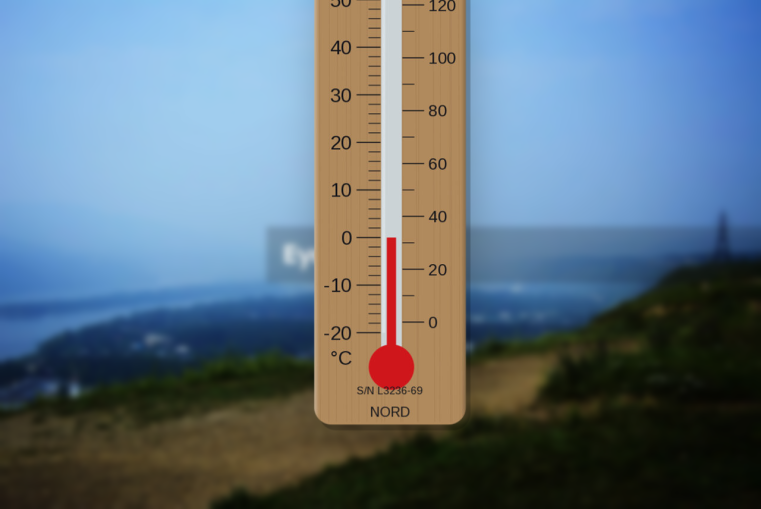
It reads 0; °C
